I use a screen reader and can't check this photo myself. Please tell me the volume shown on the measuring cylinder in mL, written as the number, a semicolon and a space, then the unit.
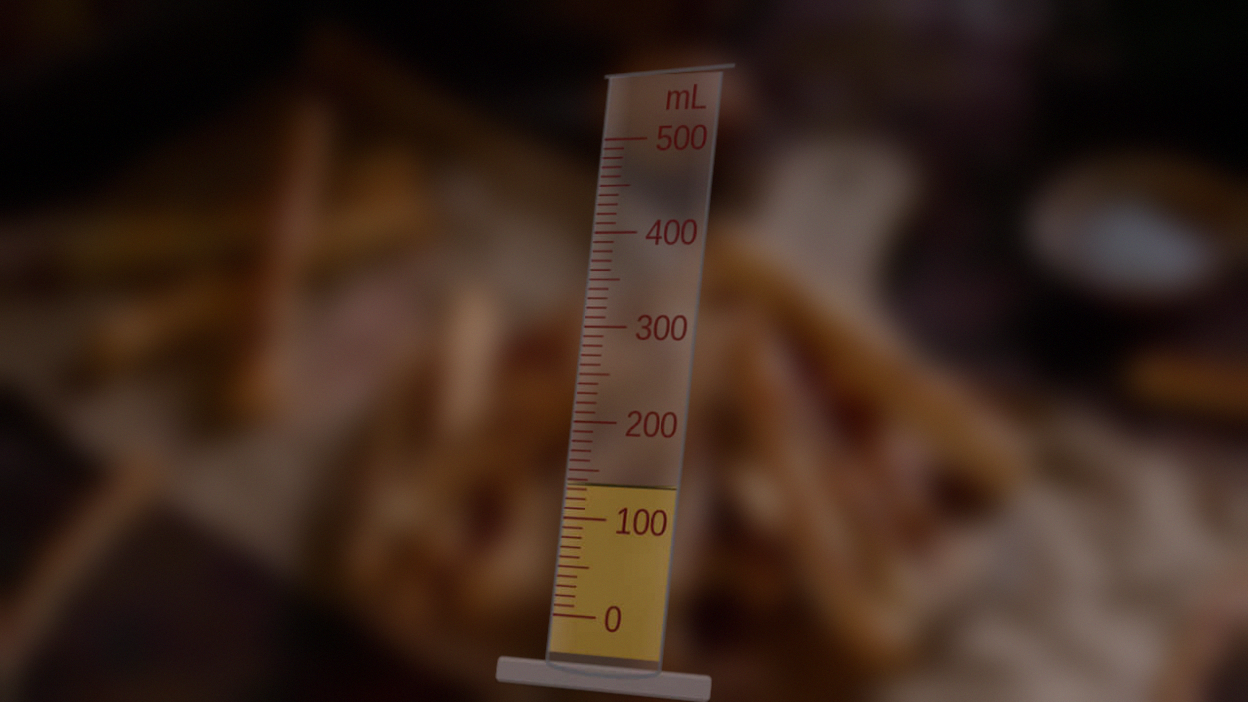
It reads 135; mL
